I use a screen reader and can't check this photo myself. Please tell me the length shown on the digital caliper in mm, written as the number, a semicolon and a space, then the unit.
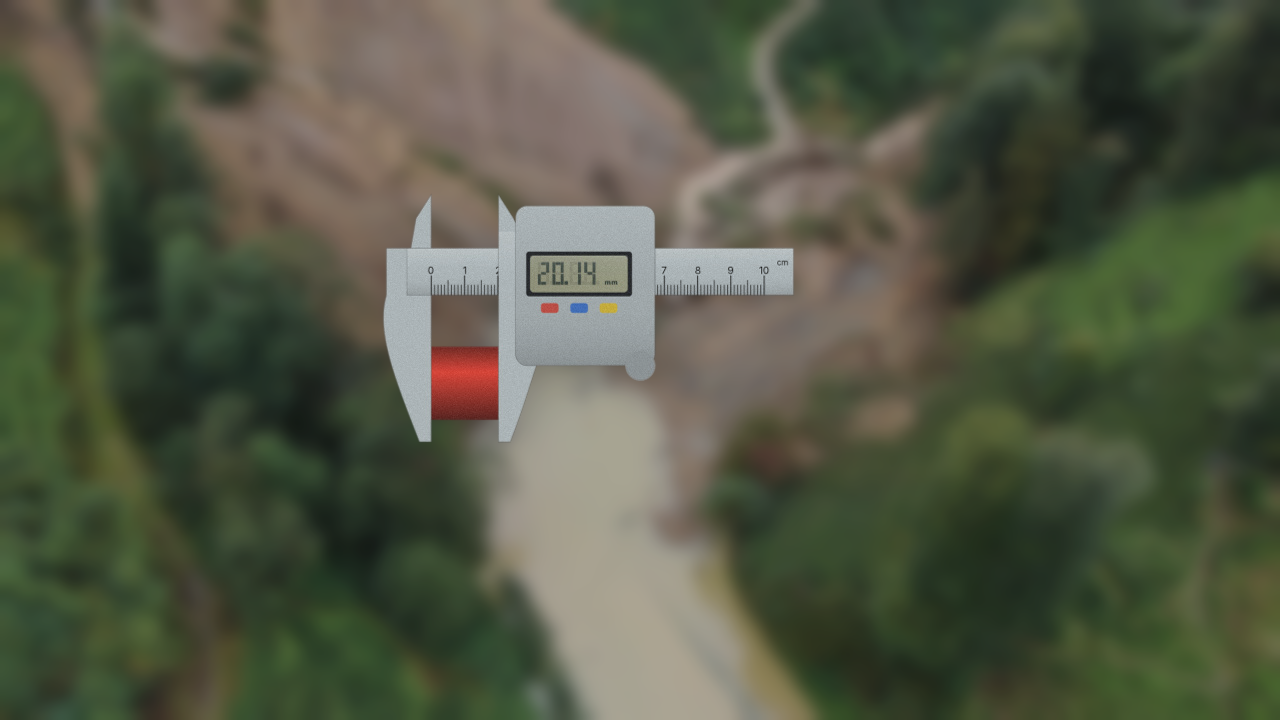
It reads 20.14; mm
